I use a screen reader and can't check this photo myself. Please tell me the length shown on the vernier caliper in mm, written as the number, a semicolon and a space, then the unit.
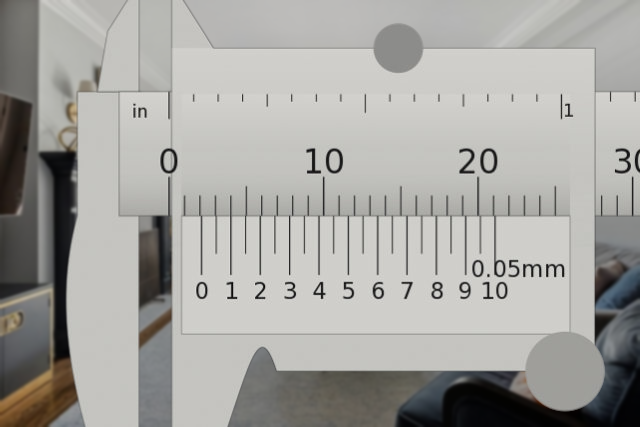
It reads 2.1; mm
